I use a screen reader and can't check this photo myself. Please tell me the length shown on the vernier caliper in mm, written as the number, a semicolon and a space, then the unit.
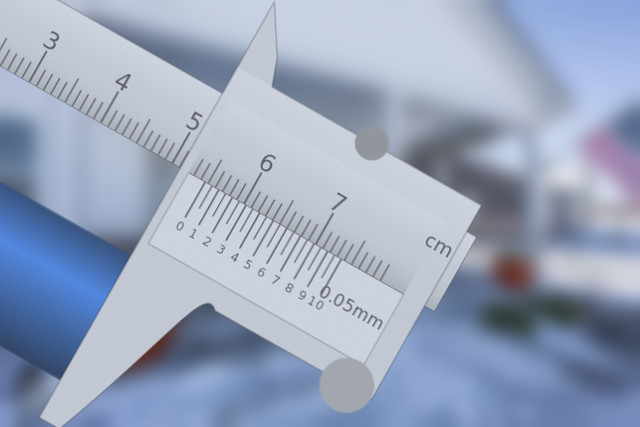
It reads 54.6; mm
